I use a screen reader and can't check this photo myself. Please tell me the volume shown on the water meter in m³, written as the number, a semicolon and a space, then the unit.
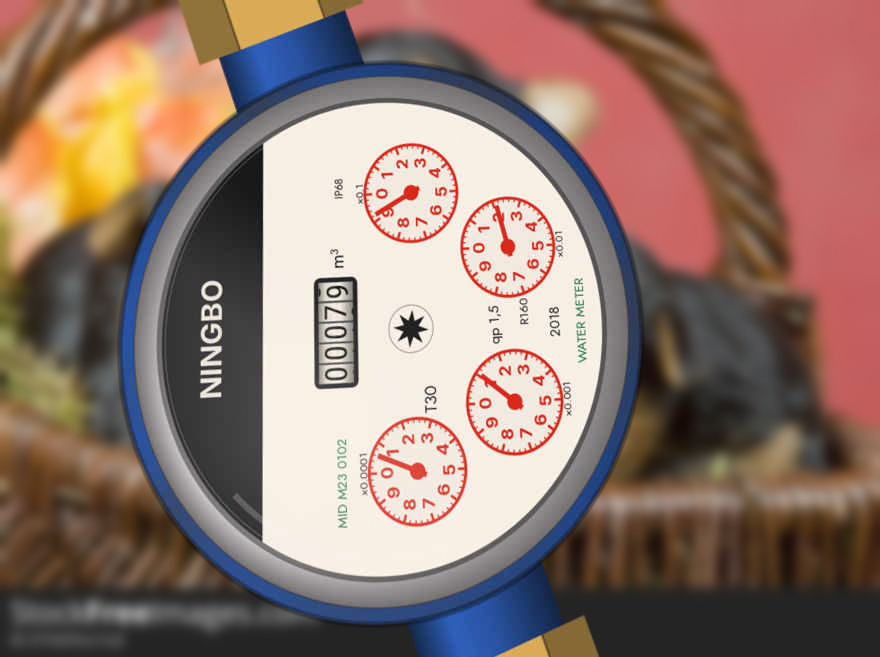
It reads 78.9210; m³
